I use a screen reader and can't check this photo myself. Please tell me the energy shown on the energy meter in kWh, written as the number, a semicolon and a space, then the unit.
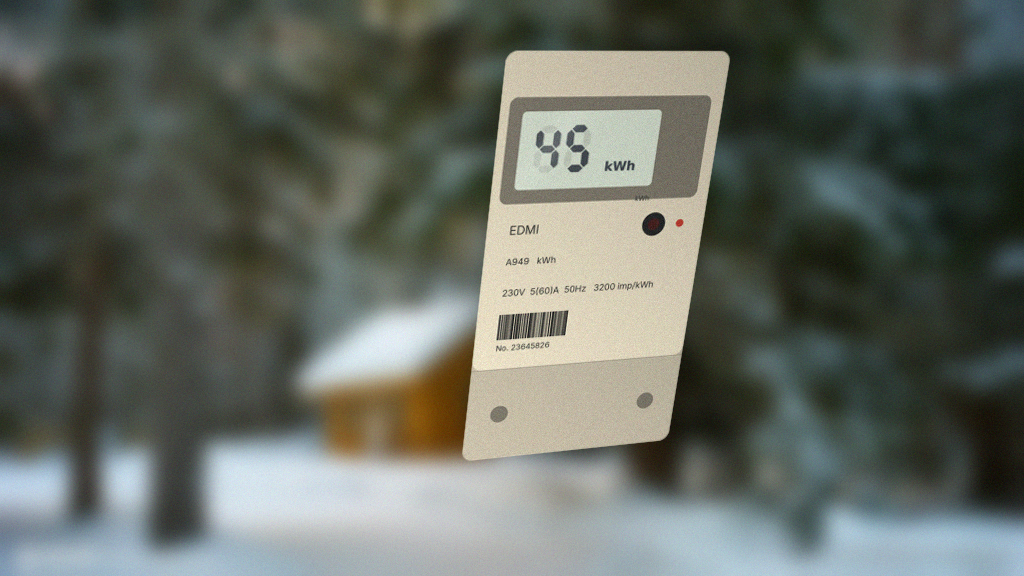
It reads 45; kWh
